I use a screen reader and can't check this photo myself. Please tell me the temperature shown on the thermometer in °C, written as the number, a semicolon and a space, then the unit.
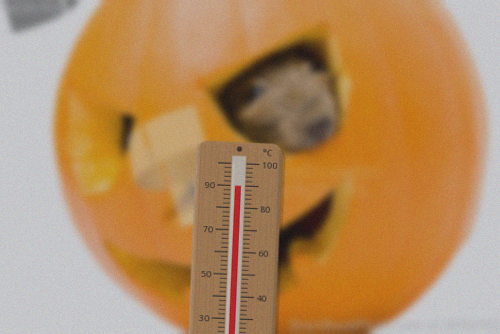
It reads 90; °C
